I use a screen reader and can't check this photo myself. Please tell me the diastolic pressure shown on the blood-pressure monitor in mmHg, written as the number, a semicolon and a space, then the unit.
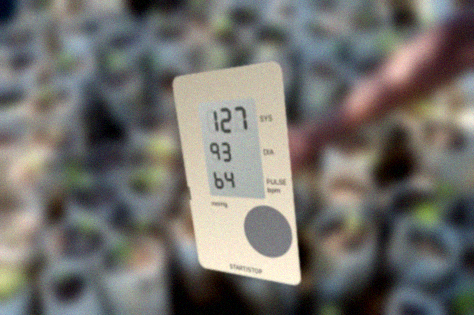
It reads 93; mmHg
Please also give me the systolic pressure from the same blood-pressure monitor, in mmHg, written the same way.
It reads 127; mmHg
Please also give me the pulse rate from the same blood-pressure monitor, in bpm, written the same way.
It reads 64; bpm
